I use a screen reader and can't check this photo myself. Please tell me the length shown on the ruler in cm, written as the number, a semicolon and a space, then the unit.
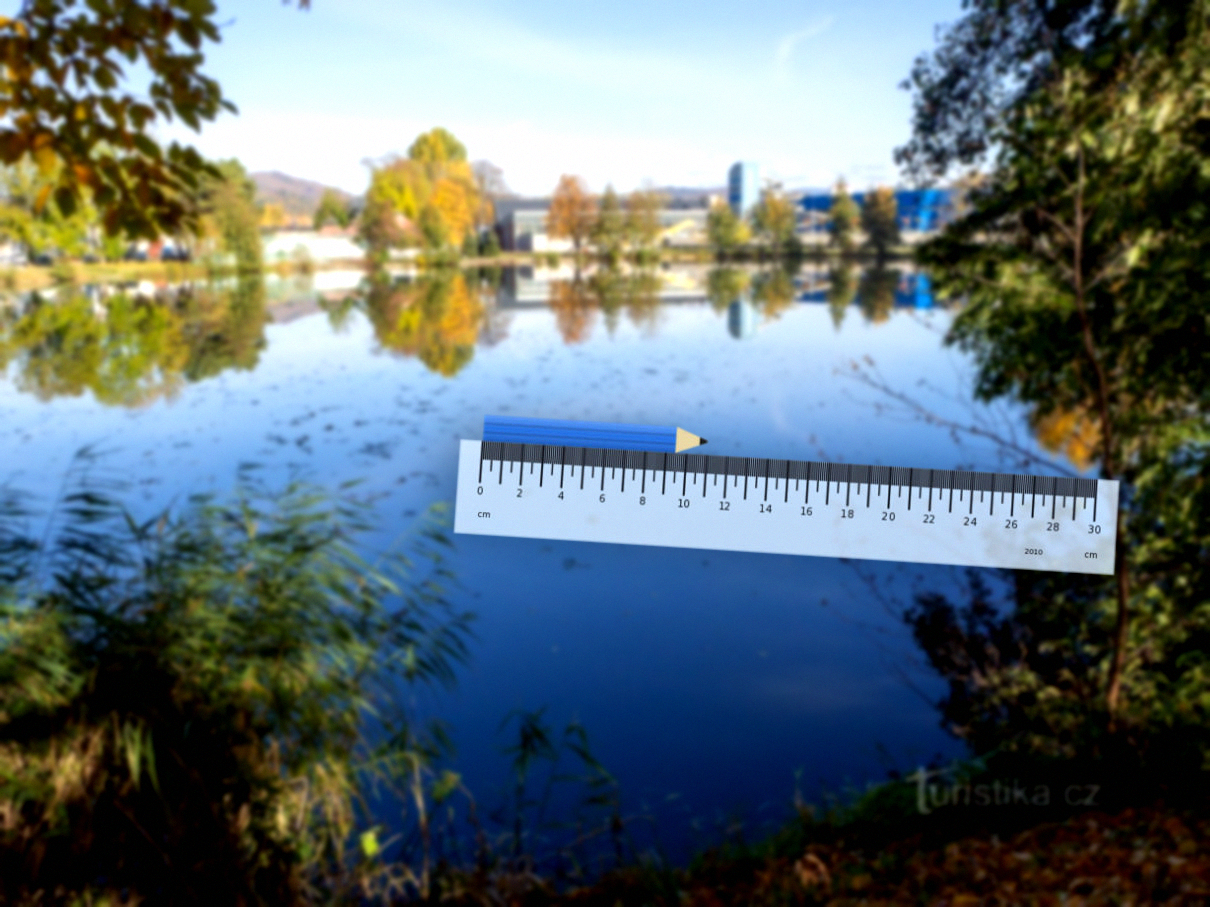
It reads 11; cm
